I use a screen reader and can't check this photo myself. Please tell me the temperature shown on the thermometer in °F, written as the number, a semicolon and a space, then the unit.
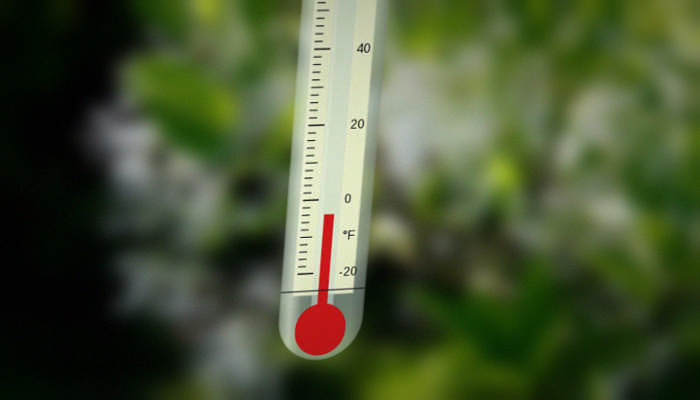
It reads -4; °F
